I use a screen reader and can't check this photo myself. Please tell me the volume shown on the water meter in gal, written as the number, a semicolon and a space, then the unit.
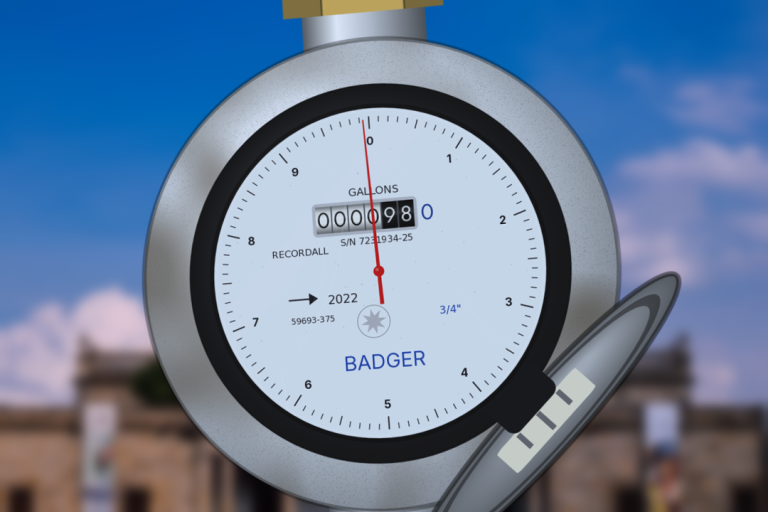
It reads 979.9; gal
